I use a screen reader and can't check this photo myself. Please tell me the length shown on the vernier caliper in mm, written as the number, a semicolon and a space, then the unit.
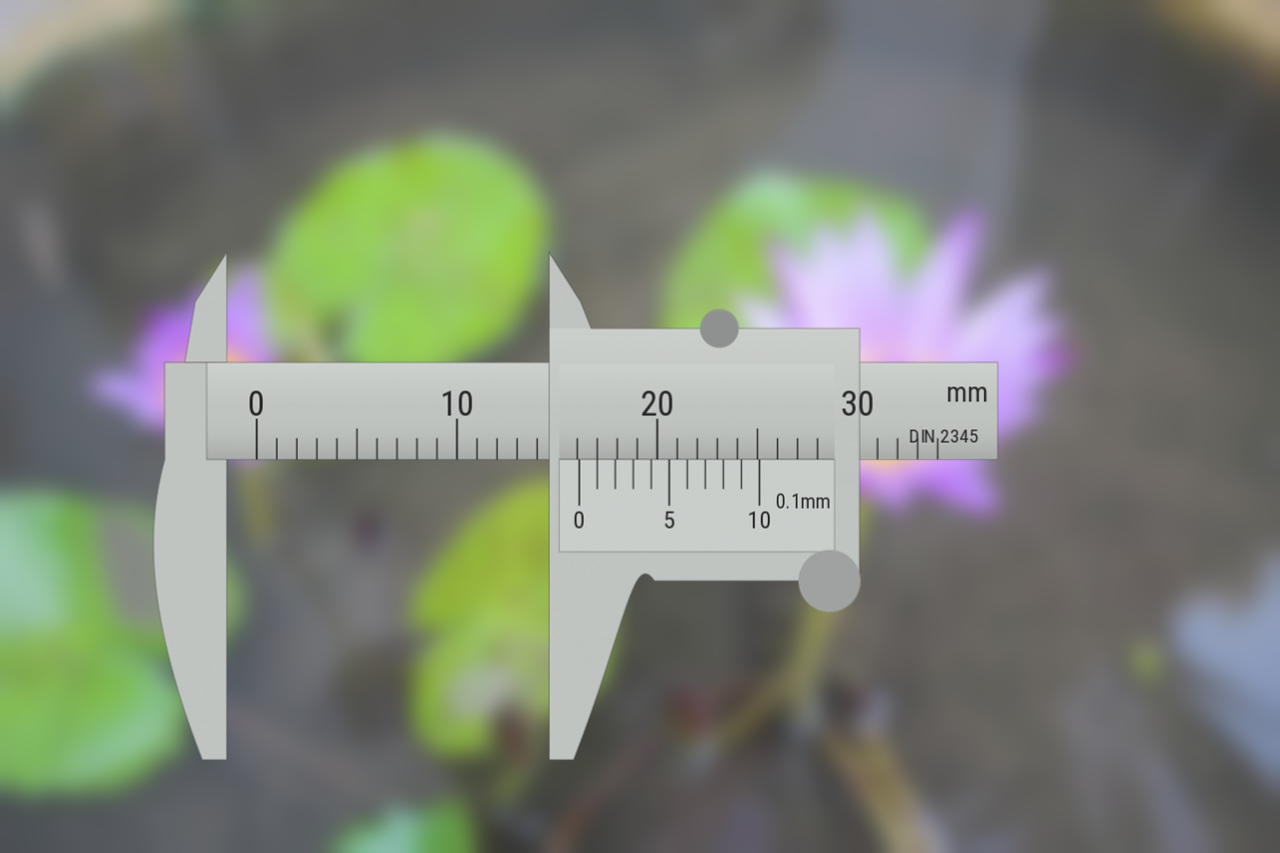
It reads 16.1; mm
